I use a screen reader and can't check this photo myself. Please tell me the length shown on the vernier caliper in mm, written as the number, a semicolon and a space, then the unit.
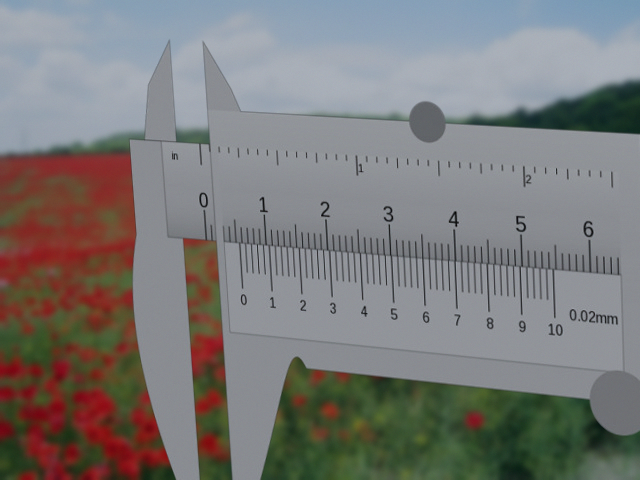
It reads 5.6; mm
